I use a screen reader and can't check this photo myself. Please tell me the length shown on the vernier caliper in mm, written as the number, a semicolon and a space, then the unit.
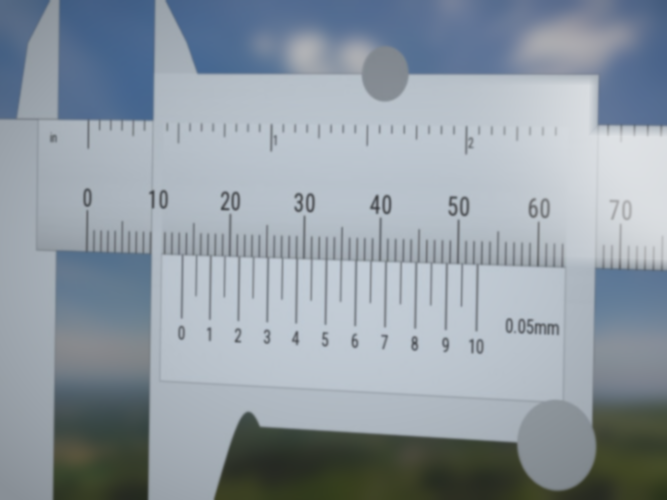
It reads 13.5; mm
